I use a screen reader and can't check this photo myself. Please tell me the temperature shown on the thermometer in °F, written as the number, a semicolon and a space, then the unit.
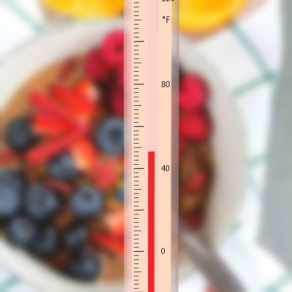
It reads 48; °F
